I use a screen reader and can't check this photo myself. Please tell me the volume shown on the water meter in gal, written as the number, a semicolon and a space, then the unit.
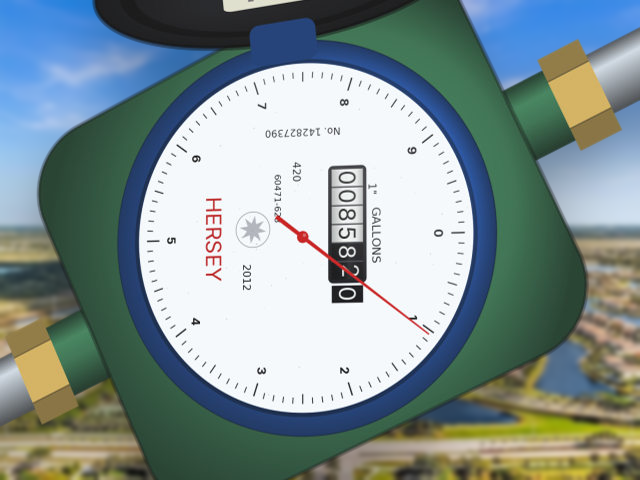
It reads 85821.0; gal
